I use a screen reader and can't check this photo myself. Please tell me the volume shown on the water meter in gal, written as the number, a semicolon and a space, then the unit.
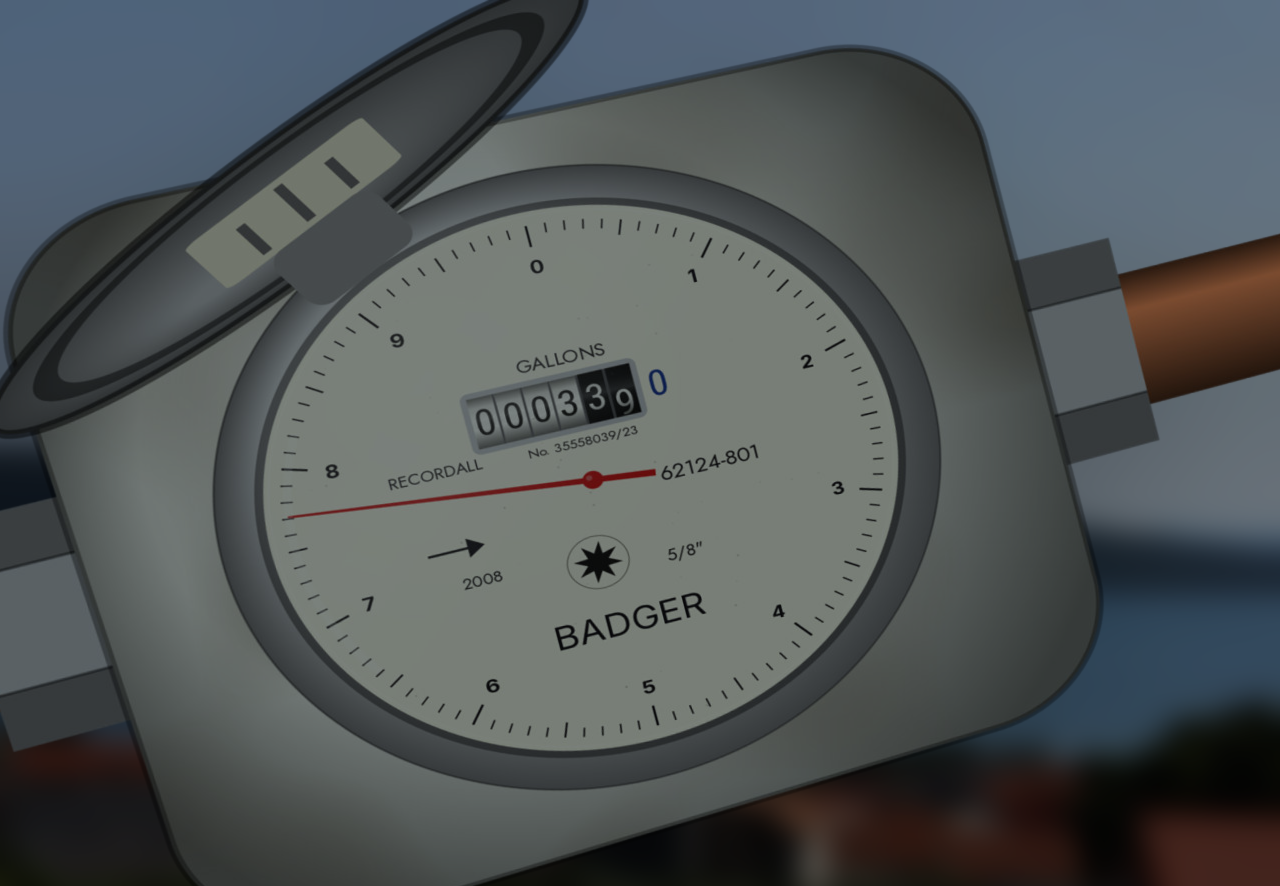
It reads 3387.7; gal
